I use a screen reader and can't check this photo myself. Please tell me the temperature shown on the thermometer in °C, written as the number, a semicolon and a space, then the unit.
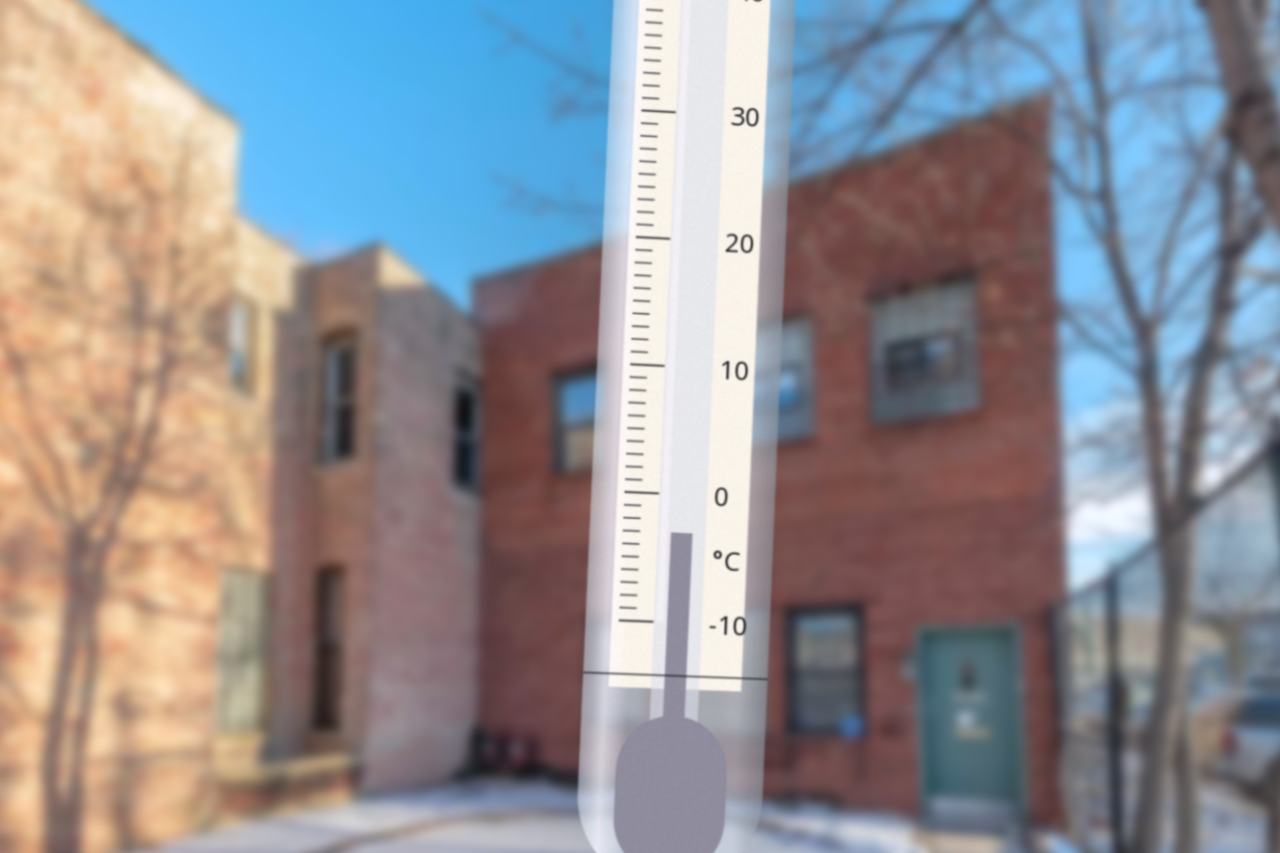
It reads -3; °C
